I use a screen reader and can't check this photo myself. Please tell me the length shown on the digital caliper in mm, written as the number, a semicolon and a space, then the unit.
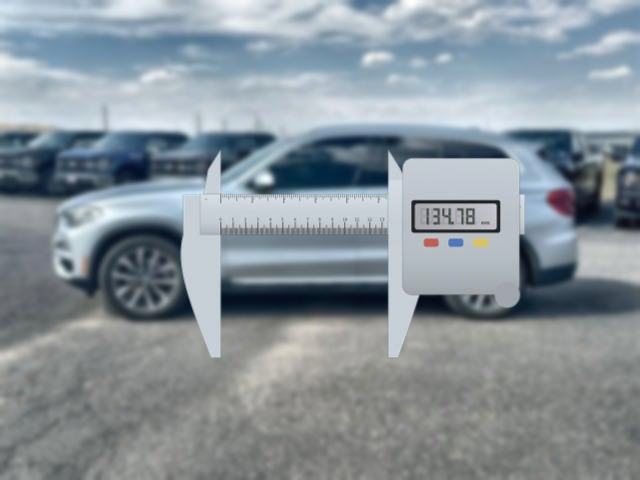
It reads 134.78; mm
